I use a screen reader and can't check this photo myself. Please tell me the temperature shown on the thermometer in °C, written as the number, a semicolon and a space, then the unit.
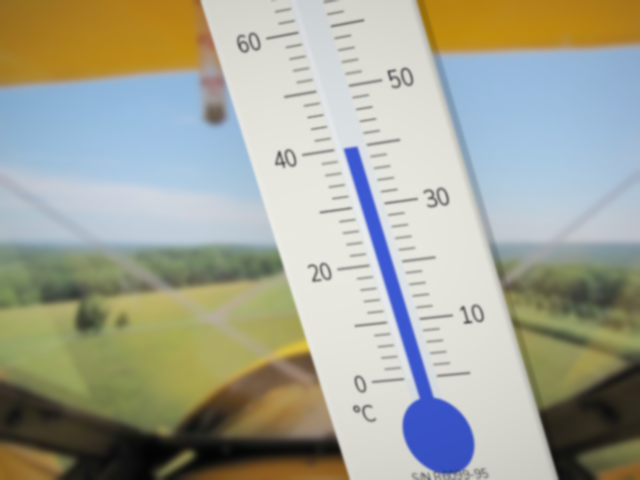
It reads 40; °C
